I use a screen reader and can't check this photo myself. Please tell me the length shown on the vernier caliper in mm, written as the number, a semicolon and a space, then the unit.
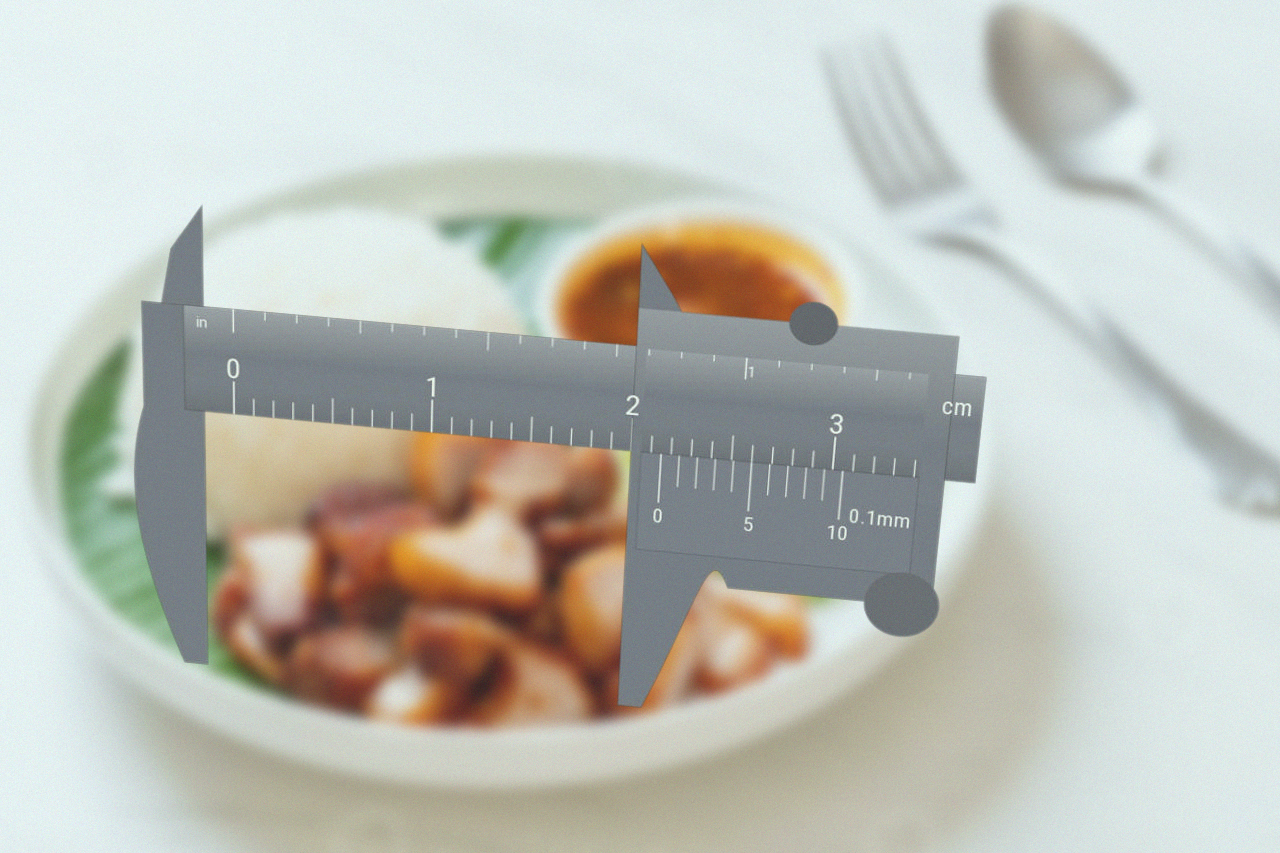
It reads 21.5; mm
